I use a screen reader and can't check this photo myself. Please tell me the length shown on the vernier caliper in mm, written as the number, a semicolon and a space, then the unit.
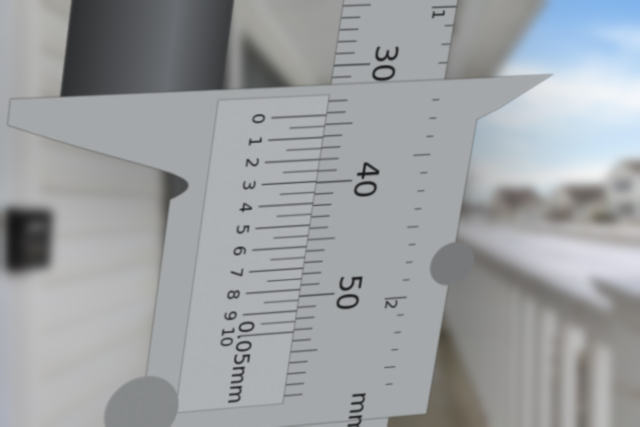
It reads 34.2; mm
